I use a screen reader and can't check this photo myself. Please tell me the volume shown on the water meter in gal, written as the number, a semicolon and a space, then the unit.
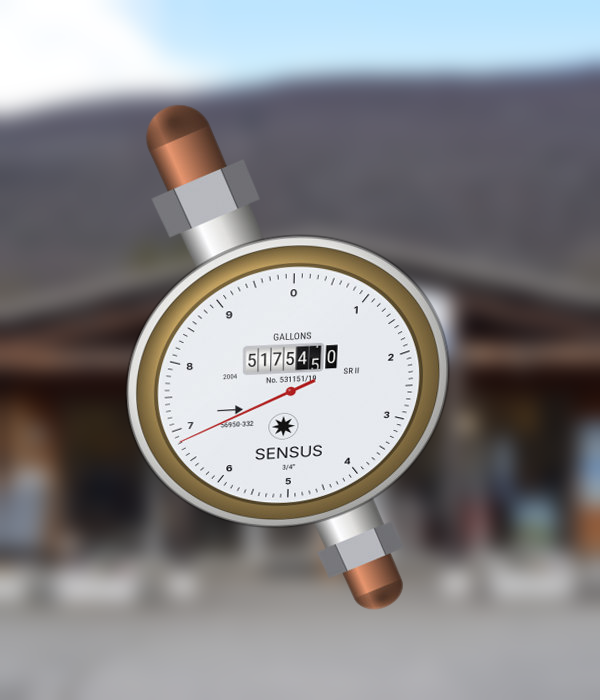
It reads 5175446.8; gal
